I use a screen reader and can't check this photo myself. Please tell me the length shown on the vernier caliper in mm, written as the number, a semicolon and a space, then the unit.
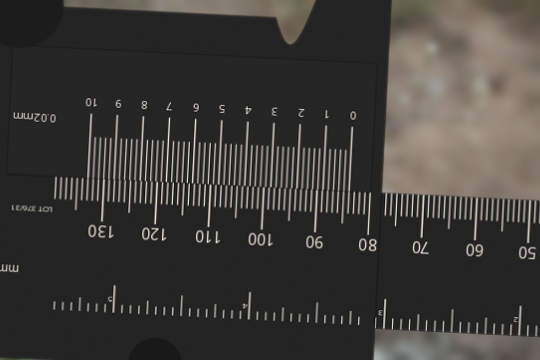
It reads 84.0; mm
